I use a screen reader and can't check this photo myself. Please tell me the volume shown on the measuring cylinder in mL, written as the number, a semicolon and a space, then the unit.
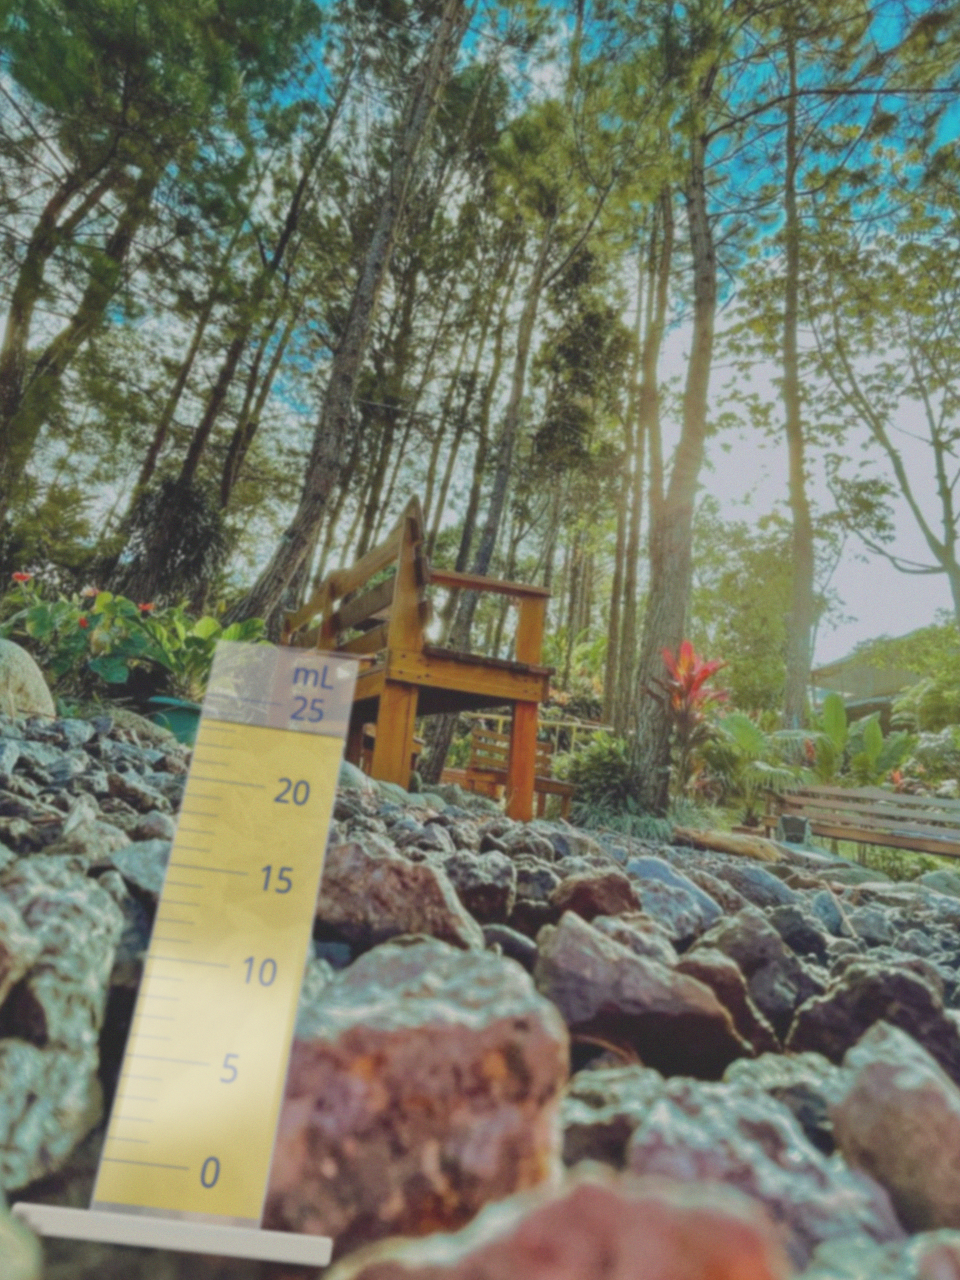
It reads 23.5; mL
